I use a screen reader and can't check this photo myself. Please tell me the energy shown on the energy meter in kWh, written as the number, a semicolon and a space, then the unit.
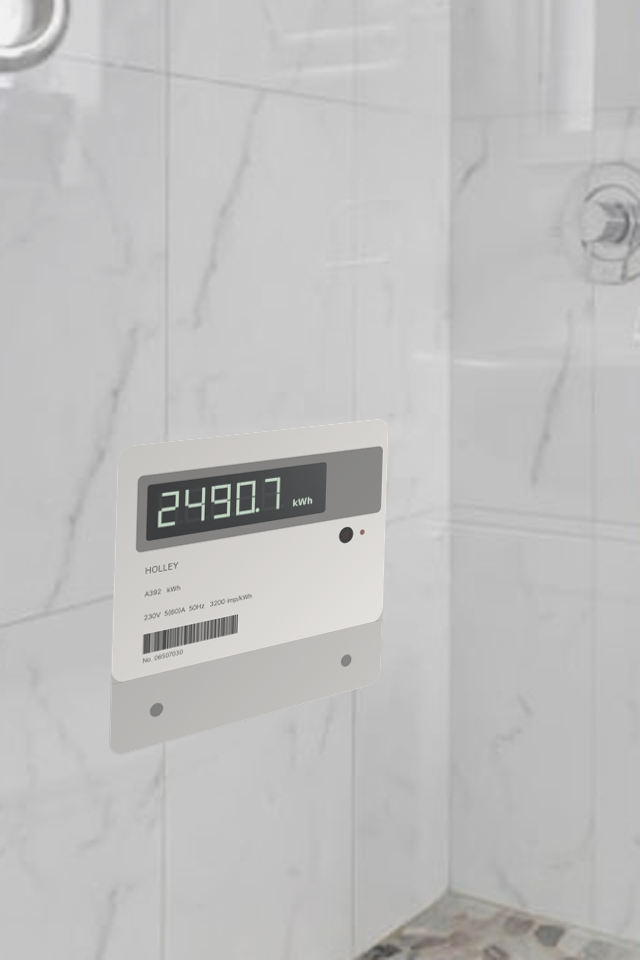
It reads 2490.7; kWh
